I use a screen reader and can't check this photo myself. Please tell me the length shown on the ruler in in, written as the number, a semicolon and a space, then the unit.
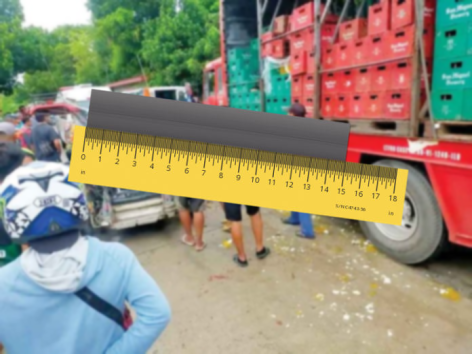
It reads 15; in
